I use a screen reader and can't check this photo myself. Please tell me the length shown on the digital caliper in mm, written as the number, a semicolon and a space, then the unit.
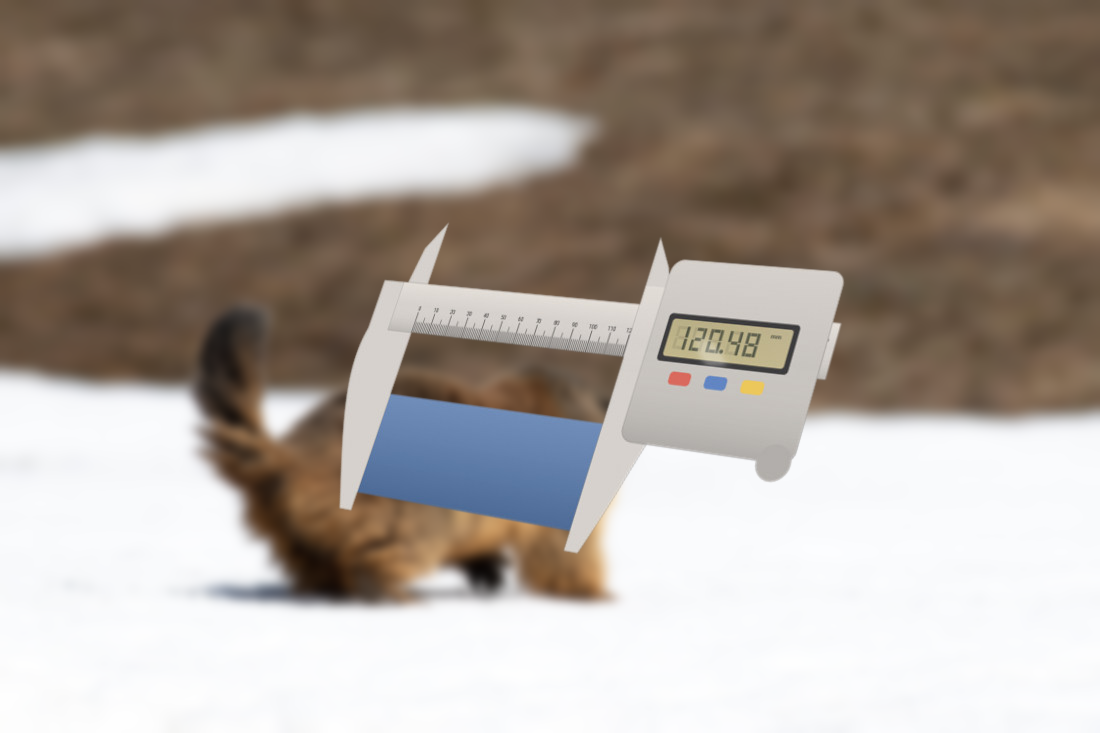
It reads 120.48; mm
